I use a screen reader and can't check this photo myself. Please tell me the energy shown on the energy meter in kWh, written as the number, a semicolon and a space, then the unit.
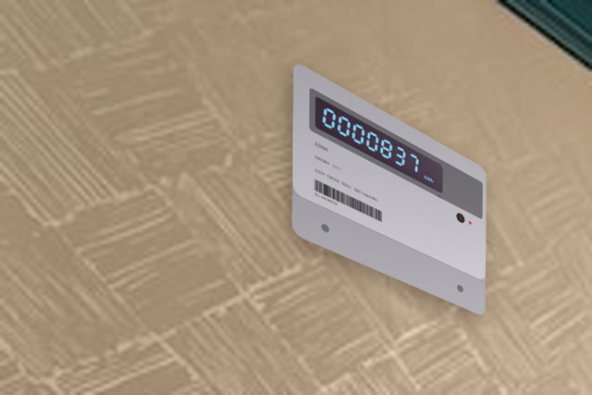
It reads 837; kWh
